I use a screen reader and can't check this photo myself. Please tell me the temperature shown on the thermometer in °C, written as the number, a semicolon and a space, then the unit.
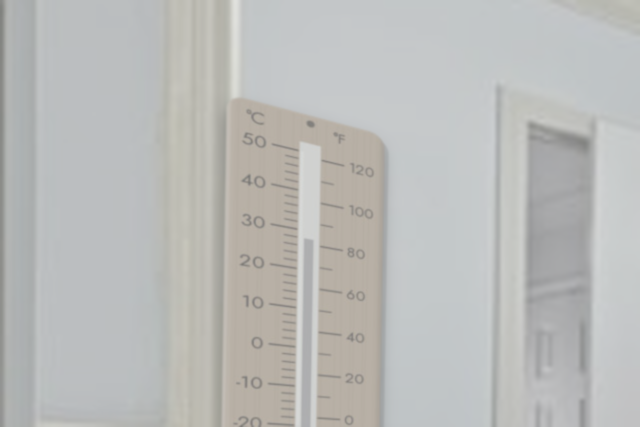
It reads 28; °C
